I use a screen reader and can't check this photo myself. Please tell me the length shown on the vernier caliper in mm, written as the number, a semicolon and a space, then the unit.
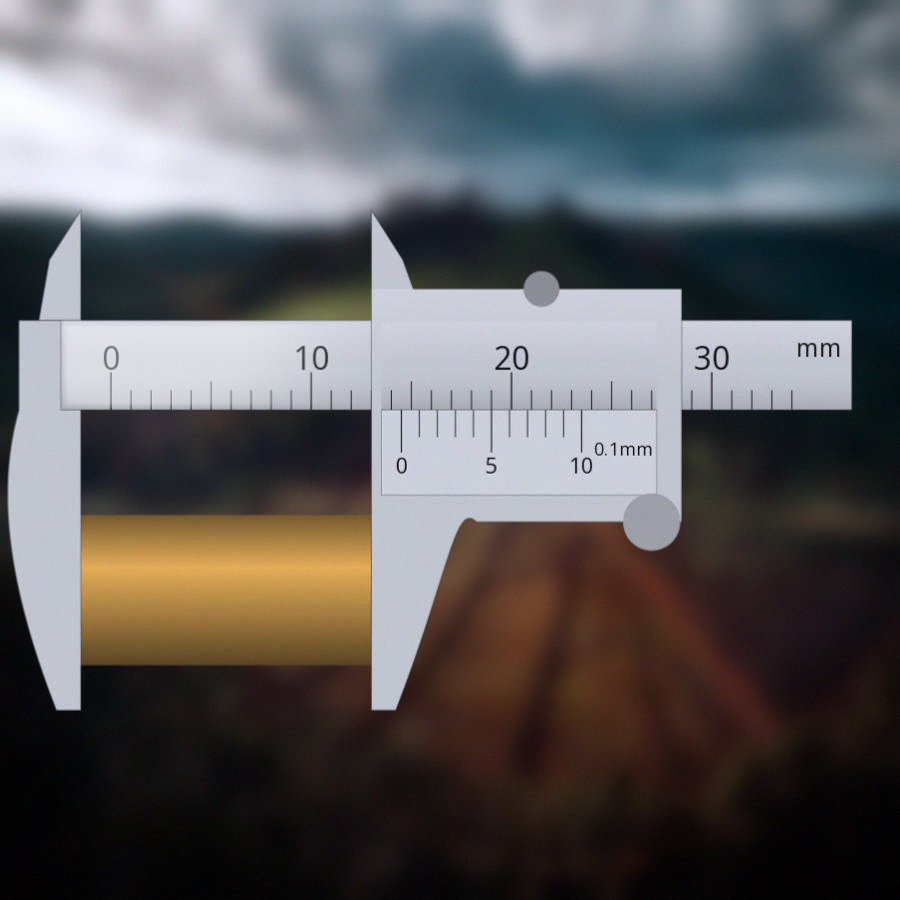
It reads 14.5; mm
